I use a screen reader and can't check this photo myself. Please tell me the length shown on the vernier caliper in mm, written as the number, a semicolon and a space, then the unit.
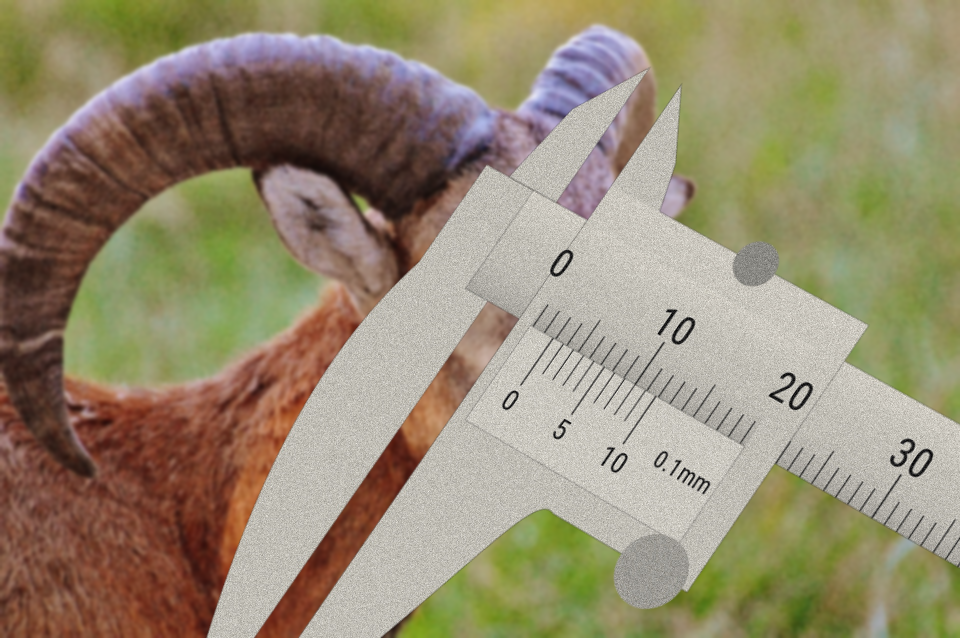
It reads 2.8; mm
